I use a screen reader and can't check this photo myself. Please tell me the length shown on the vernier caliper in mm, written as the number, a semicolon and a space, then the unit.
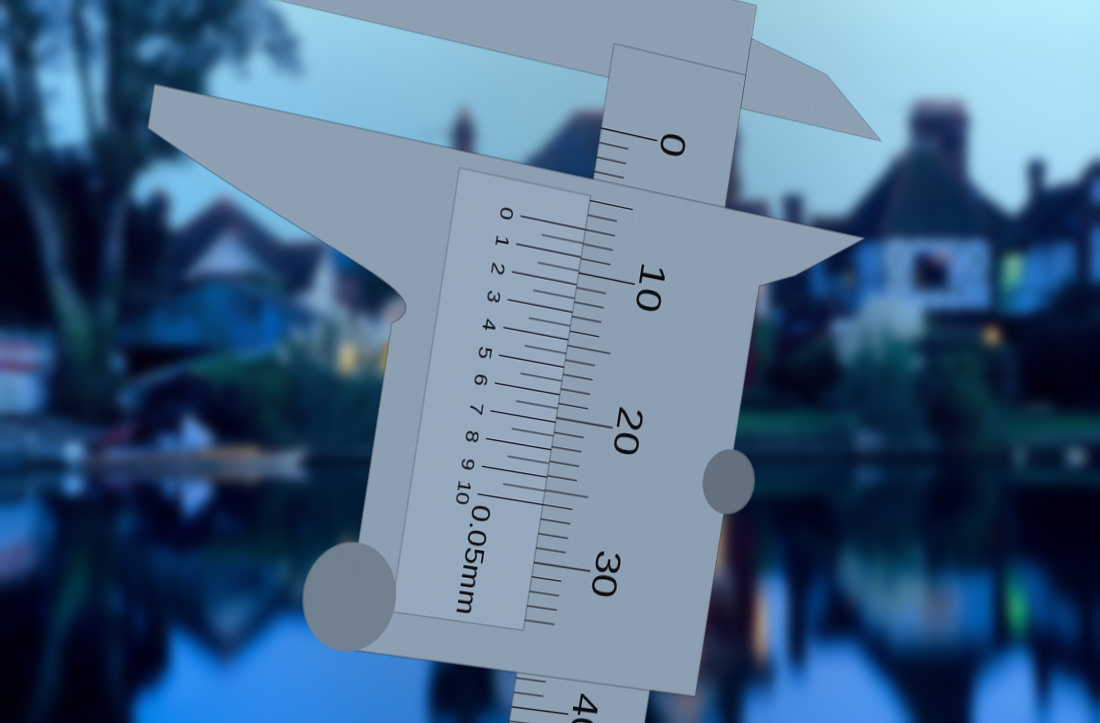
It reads 7.0; mm
